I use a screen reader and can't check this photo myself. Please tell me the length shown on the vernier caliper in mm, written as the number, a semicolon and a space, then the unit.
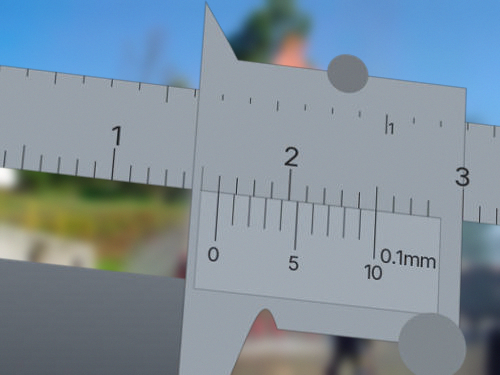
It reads 16.0; mm
